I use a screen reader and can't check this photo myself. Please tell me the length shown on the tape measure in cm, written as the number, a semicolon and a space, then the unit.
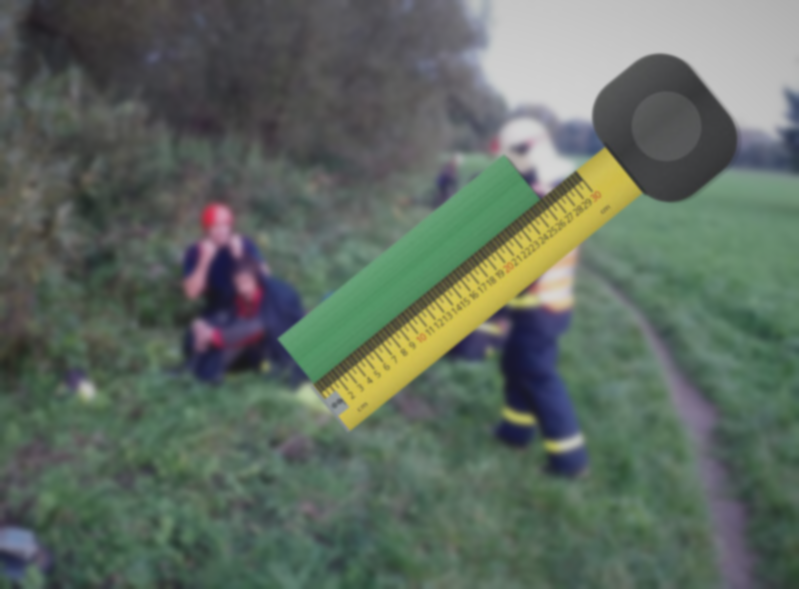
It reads 26; cm
